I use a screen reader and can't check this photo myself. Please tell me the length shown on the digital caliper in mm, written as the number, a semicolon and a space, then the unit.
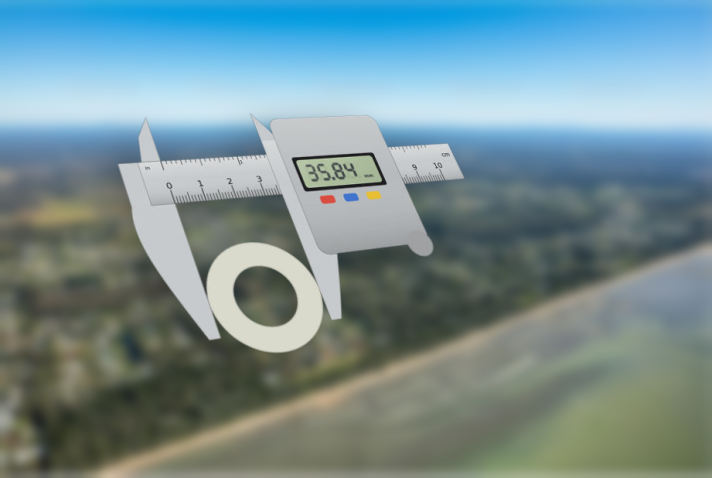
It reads 35.84; mm
